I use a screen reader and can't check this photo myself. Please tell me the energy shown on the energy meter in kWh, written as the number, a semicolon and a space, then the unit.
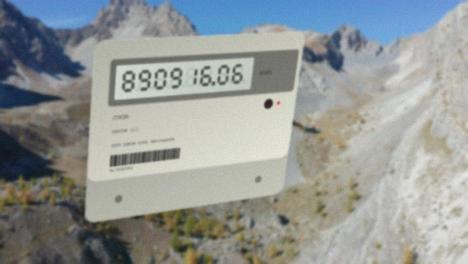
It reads 890916.06; kWh
